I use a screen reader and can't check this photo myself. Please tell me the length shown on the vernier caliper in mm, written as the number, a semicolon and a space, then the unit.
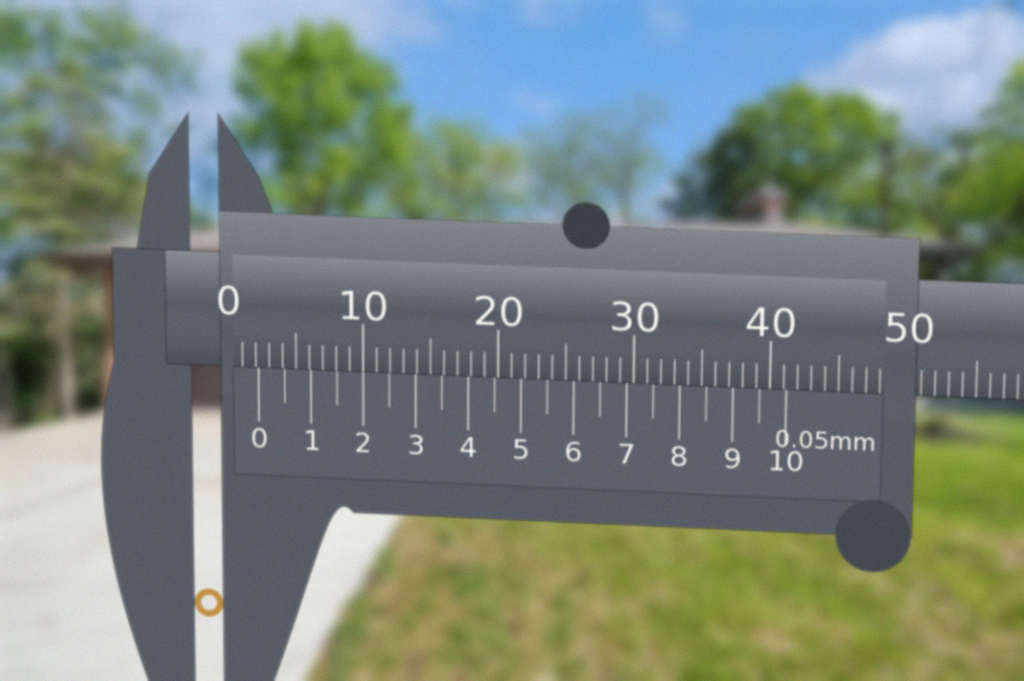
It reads 2.2; mm
